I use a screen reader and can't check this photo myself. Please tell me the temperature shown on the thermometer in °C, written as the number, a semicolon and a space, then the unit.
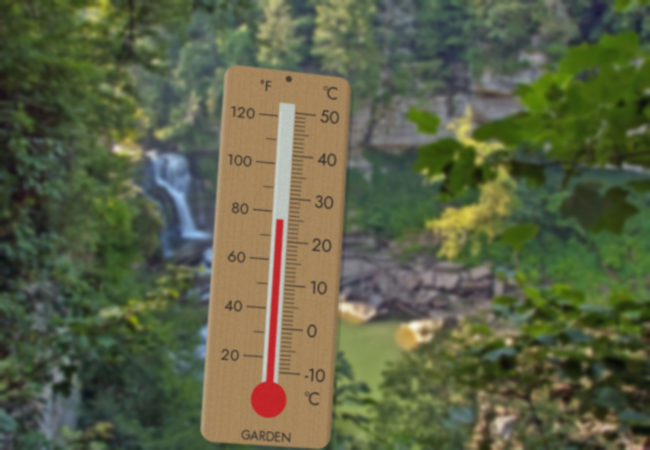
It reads 25; °C
